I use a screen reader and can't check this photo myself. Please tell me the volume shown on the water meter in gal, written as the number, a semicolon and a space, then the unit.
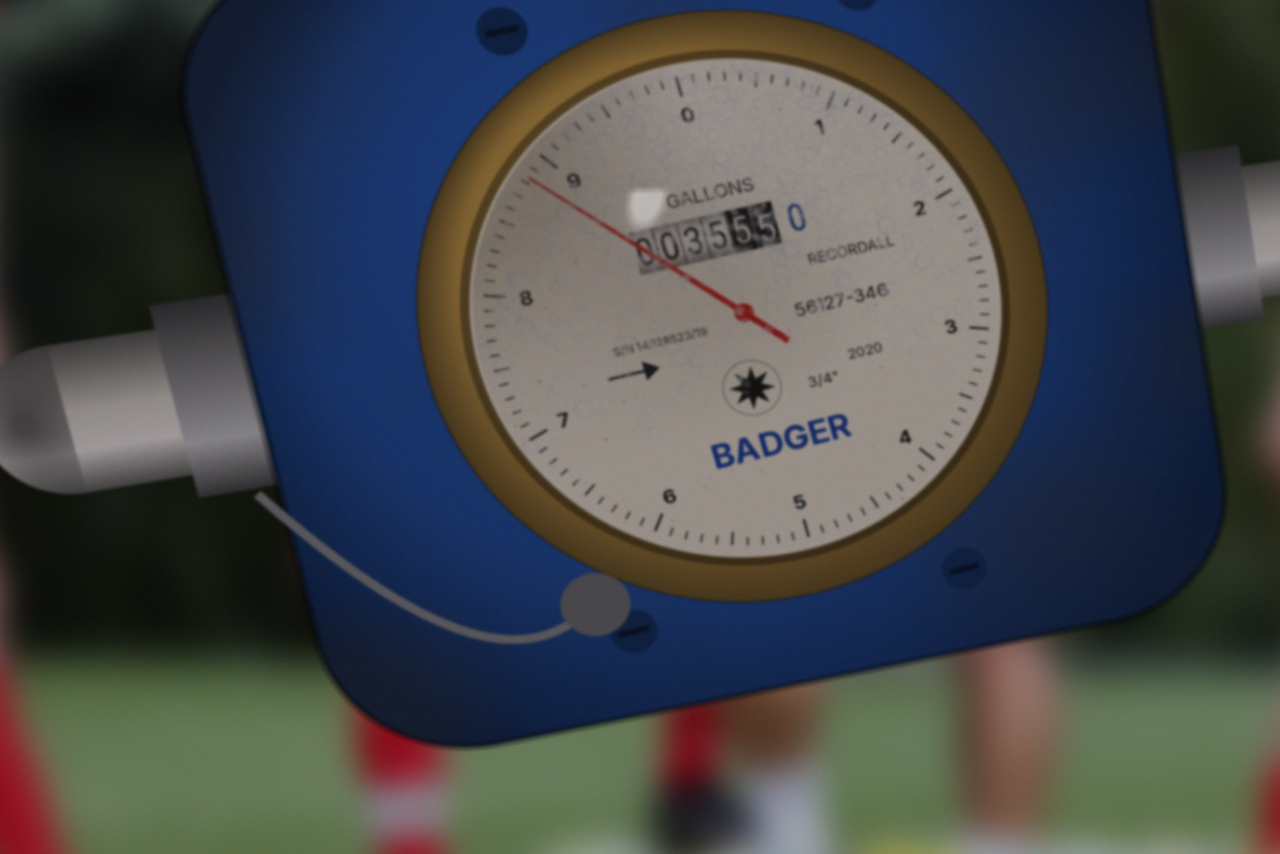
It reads 35548.8; gal
